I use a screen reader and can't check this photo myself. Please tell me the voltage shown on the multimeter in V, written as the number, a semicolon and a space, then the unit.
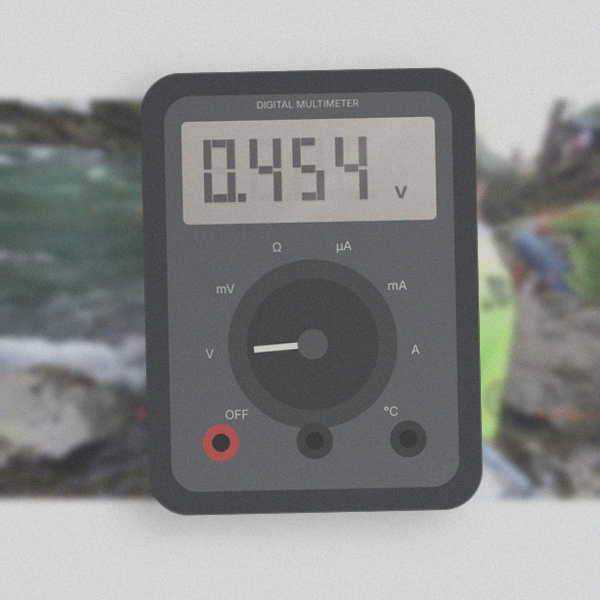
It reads 0.454; V
